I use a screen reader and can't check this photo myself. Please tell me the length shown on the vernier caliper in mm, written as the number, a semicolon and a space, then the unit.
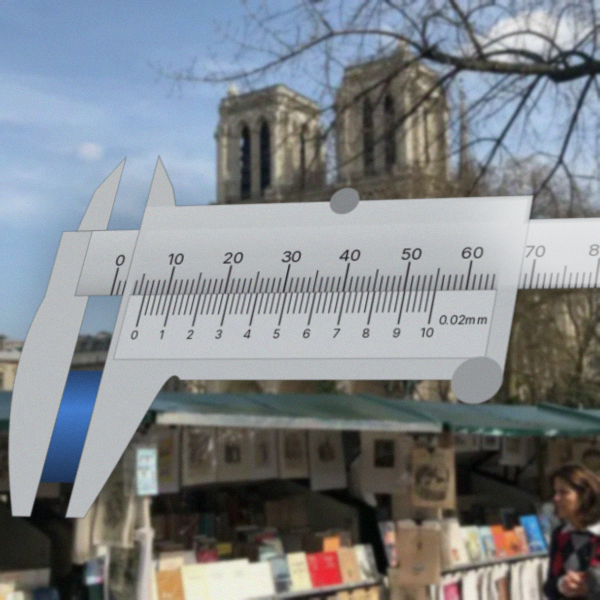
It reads 6.0; mm
